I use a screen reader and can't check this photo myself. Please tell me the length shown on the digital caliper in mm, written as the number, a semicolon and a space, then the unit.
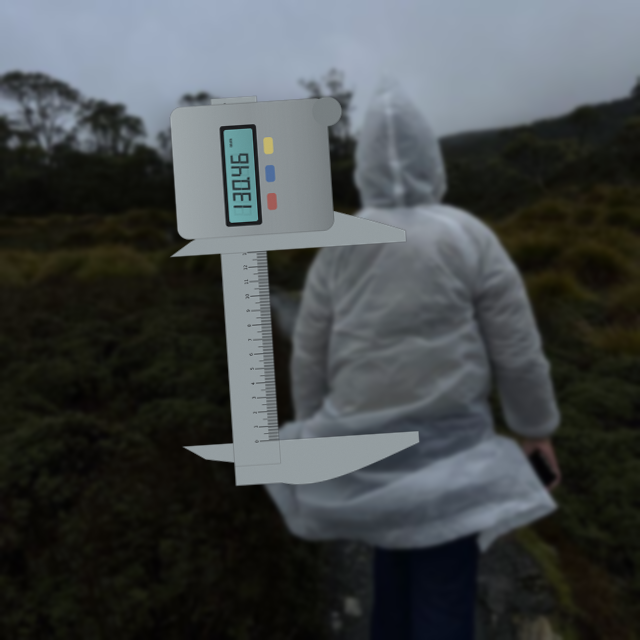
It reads 130.46; mm
